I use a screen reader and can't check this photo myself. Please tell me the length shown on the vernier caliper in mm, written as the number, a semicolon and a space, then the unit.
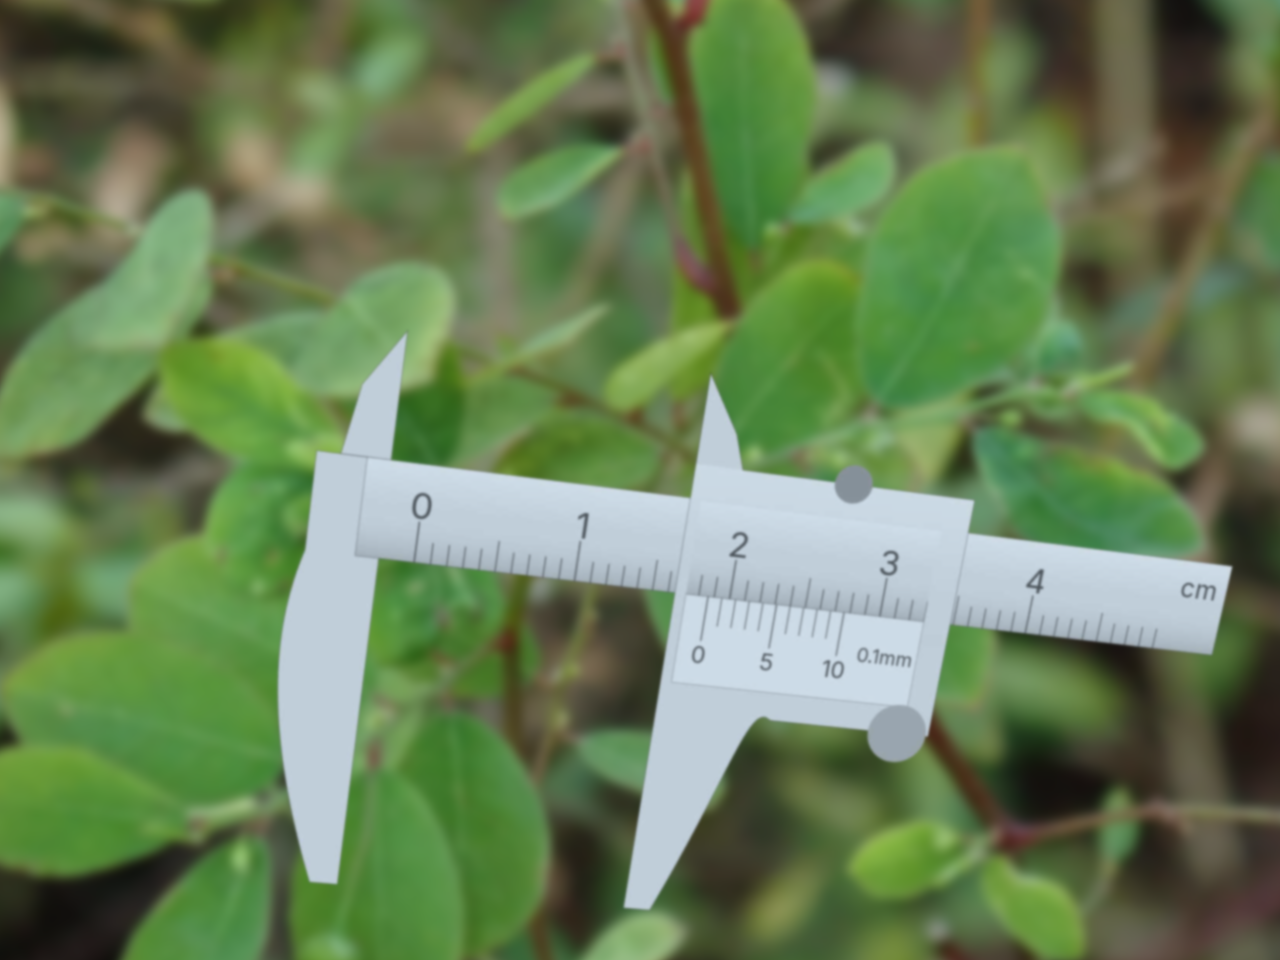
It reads 18.6; mm
